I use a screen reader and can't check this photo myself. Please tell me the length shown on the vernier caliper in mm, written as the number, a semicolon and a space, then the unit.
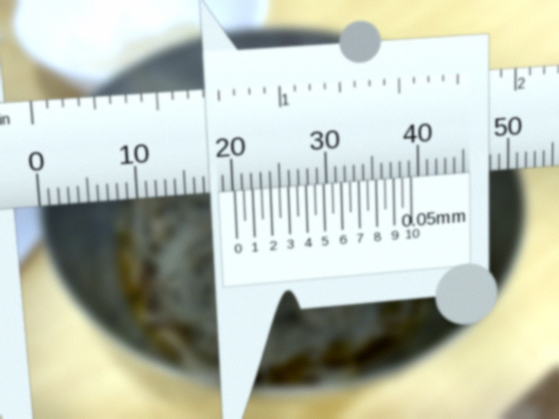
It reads 20.2; mm
